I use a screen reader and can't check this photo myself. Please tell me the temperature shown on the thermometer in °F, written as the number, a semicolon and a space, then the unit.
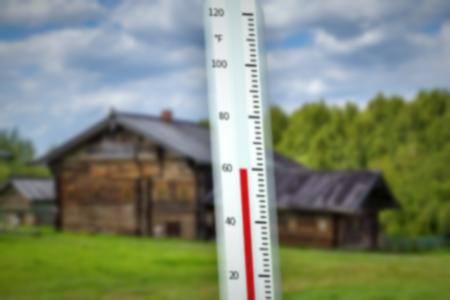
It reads 60; °F
